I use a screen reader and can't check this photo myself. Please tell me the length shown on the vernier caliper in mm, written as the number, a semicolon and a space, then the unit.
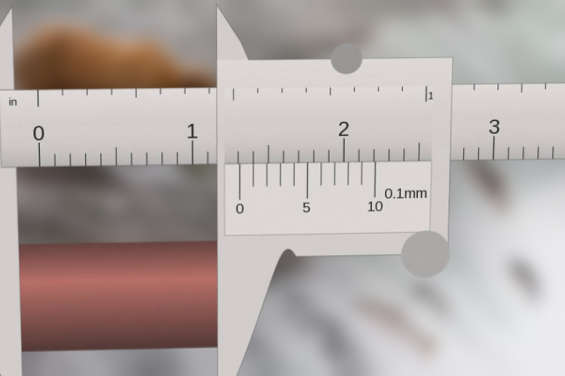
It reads 13.1; mm
